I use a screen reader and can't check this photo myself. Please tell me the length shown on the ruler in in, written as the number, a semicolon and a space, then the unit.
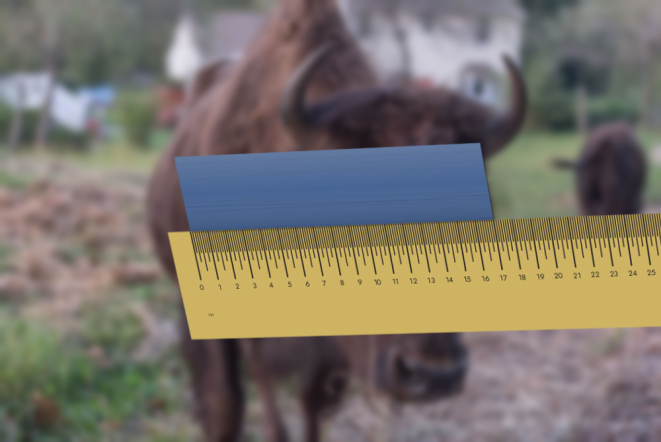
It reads 17; in
